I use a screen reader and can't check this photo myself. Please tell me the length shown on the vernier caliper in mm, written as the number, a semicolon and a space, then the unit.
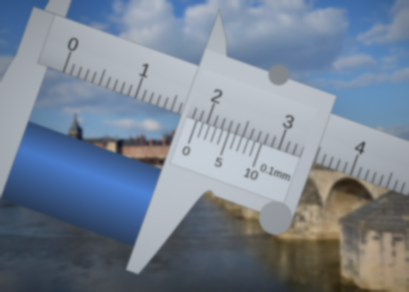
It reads 18.6; mm
